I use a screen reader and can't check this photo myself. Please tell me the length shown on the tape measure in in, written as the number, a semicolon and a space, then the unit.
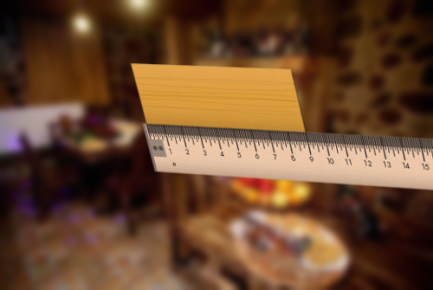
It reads 9; in
